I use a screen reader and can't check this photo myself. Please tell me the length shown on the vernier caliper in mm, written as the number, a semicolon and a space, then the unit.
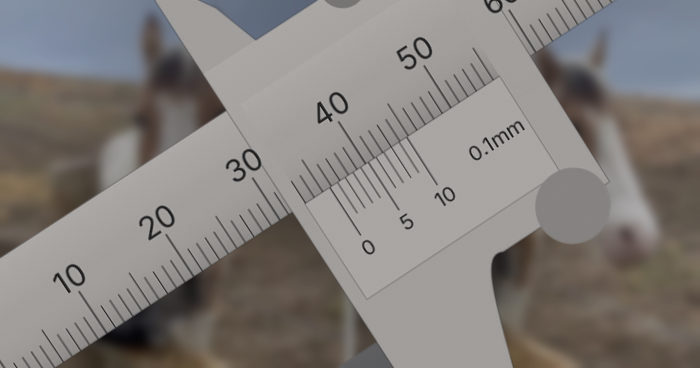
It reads 35.8; mm
